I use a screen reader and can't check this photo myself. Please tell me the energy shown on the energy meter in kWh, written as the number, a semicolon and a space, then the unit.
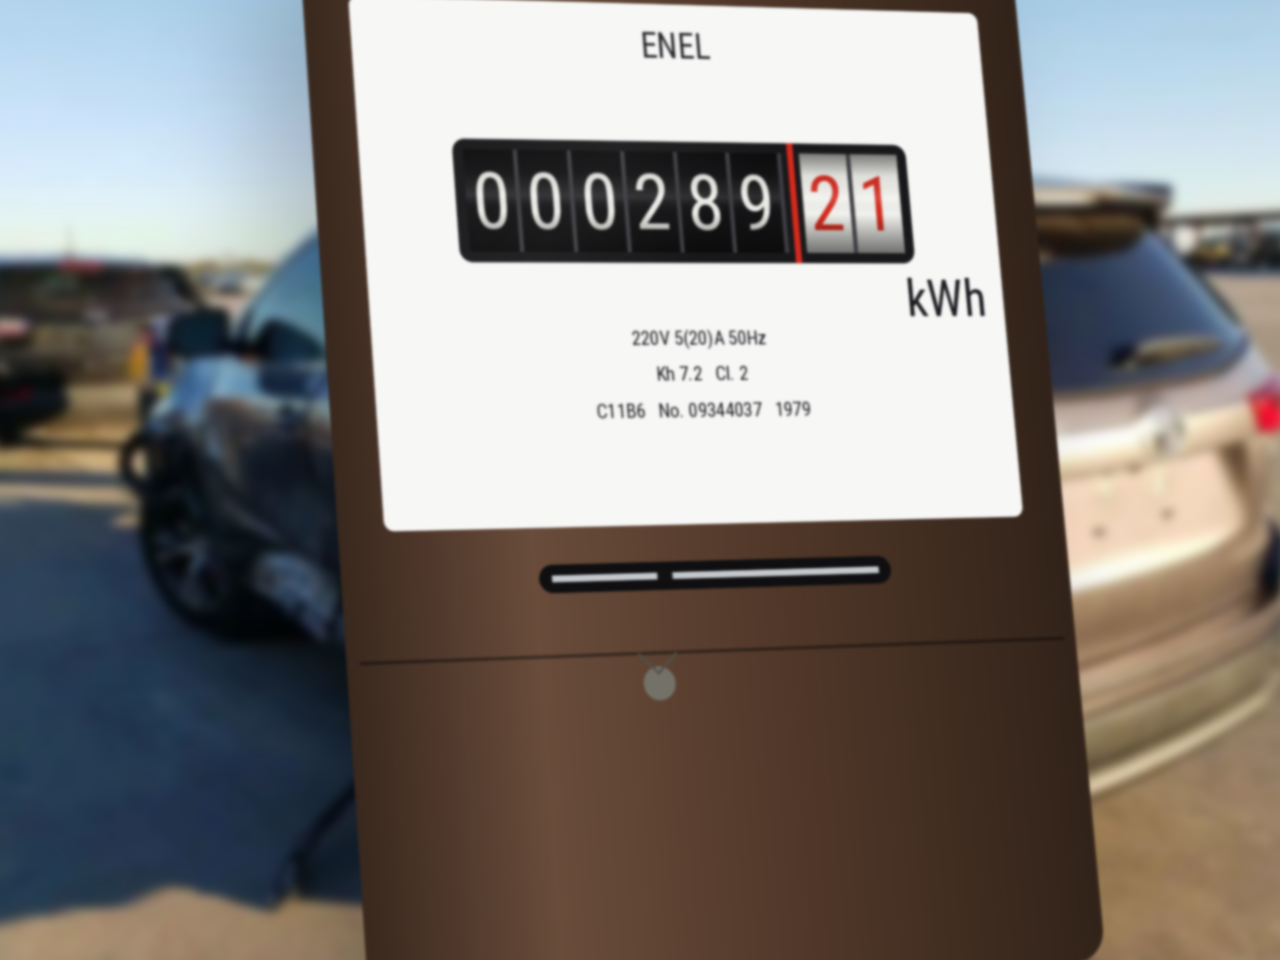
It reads 289.21; kWh
